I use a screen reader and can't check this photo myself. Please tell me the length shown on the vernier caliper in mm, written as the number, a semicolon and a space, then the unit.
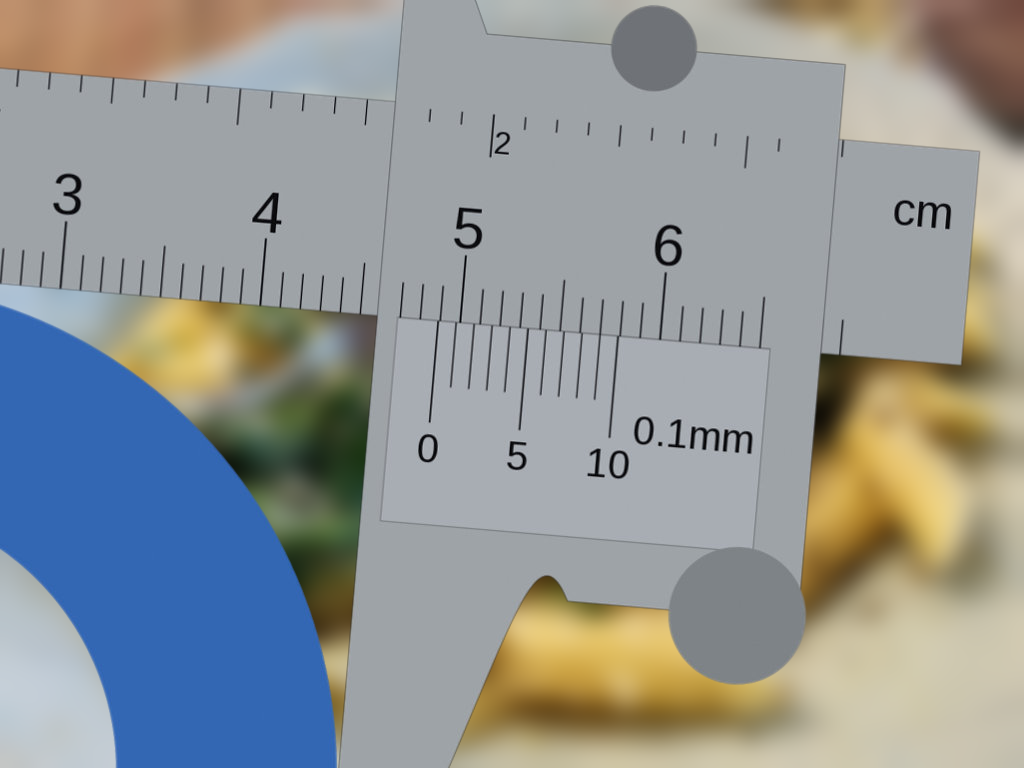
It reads 48.9; mm
